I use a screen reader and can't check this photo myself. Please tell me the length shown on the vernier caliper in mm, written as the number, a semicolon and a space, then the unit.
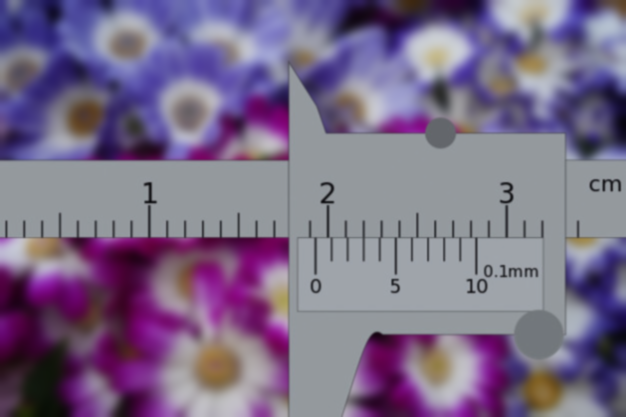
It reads 19.3; mm
